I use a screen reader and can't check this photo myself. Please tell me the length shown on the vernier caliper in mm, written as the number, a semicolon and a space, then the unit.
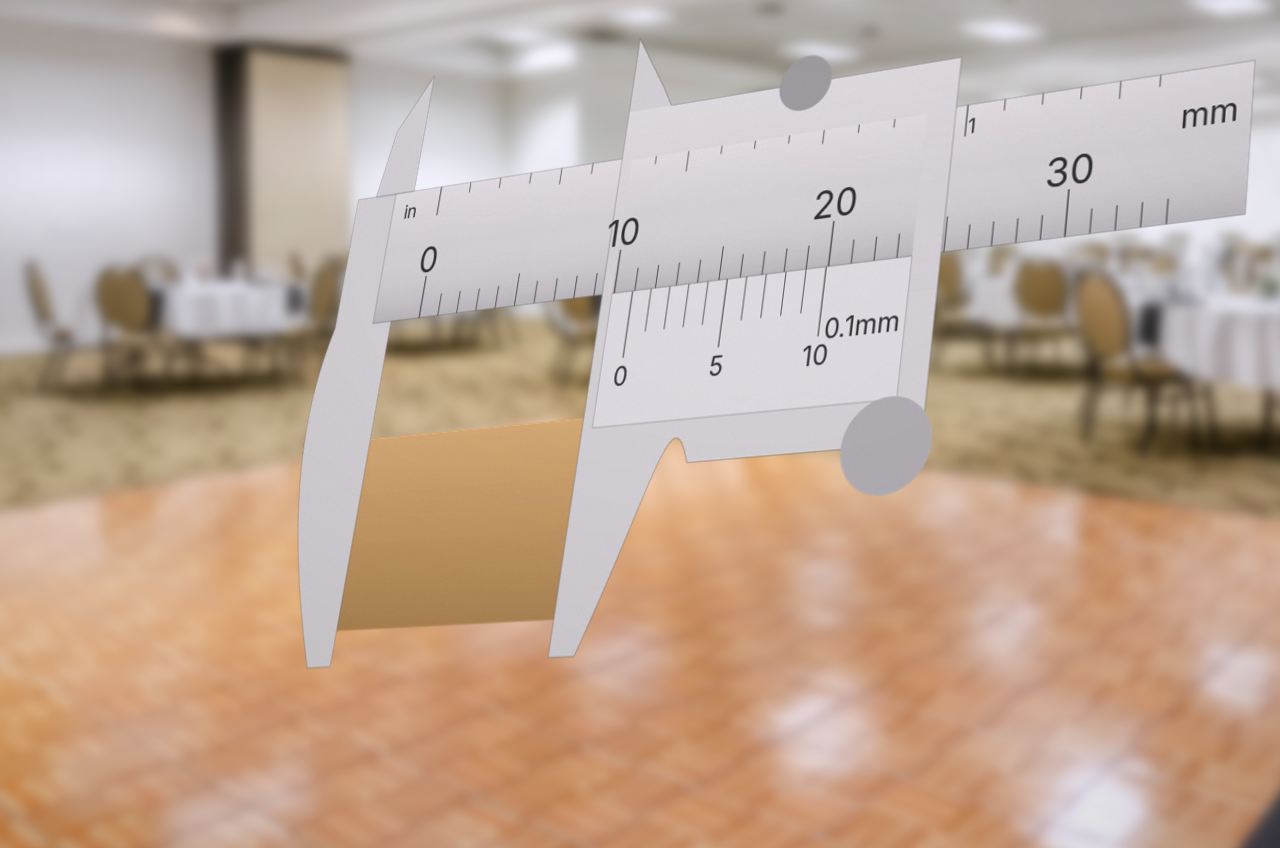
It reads 10.9; mm
